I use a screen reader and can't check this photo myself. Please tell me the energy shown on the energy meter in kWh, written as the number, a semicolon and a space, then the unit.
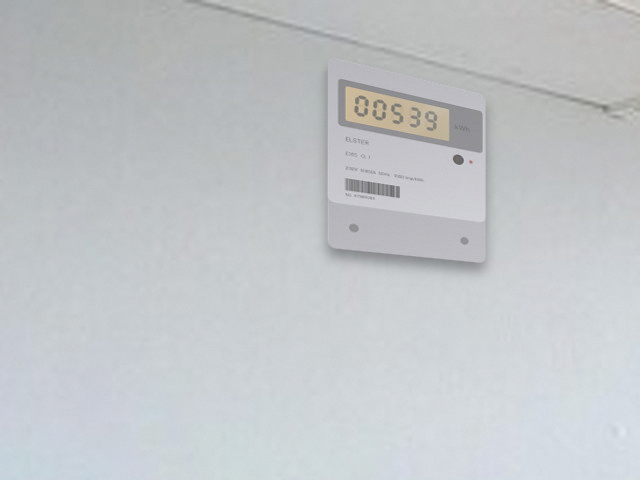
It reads 539; kWh
